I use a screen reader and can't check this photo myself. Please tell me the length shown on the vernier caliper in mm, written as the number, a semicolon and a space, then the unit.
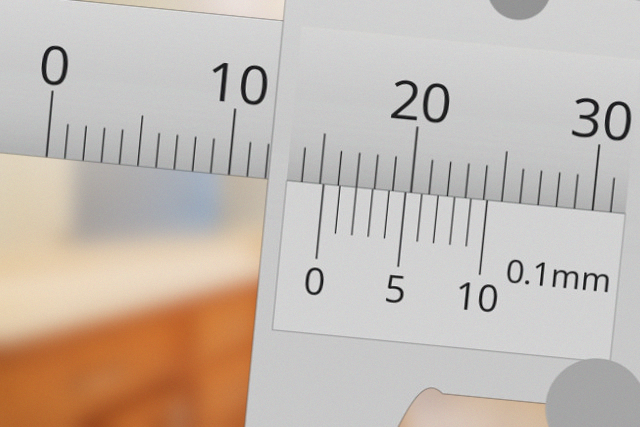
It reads 15.2; mm
